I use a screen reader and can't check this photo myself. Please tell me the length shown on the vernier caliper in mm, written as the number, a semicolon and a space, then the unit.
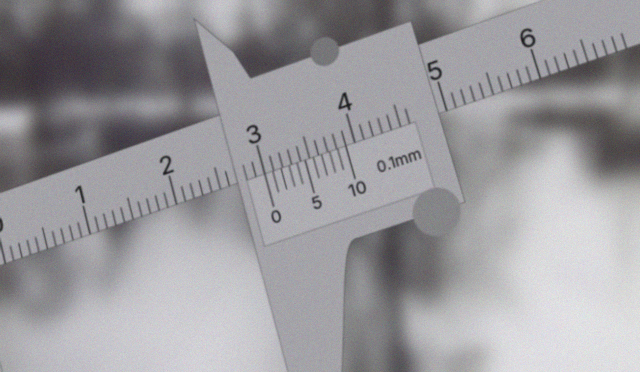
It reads 30.0; mm
